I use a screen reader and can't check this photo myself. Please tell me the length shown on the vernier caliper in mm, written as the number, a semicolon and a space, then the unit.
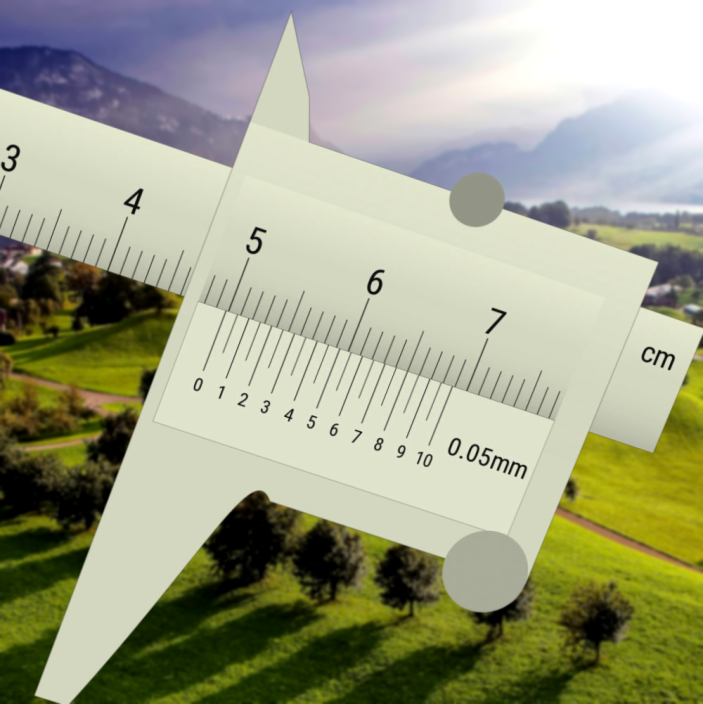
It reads 49.8; mm
